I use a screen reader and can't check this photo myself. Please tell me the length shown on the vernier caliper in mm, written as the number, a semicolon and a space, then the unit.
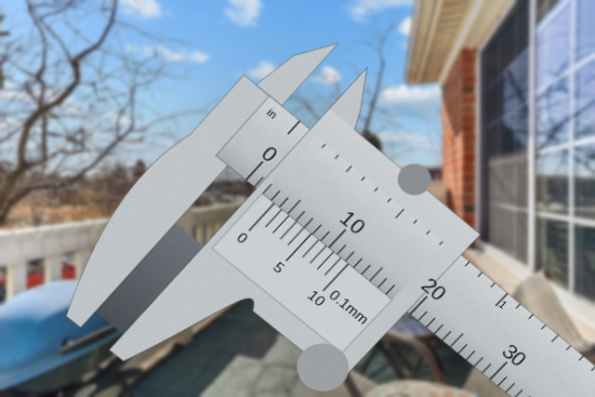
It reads 3.4; mm
